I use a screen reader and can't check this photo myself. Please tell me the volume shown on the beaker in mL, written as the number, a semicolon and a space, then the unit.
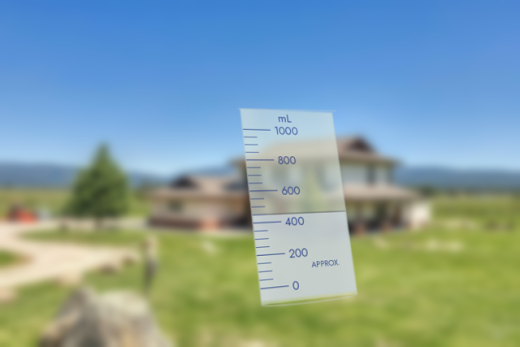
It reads 450; mL
